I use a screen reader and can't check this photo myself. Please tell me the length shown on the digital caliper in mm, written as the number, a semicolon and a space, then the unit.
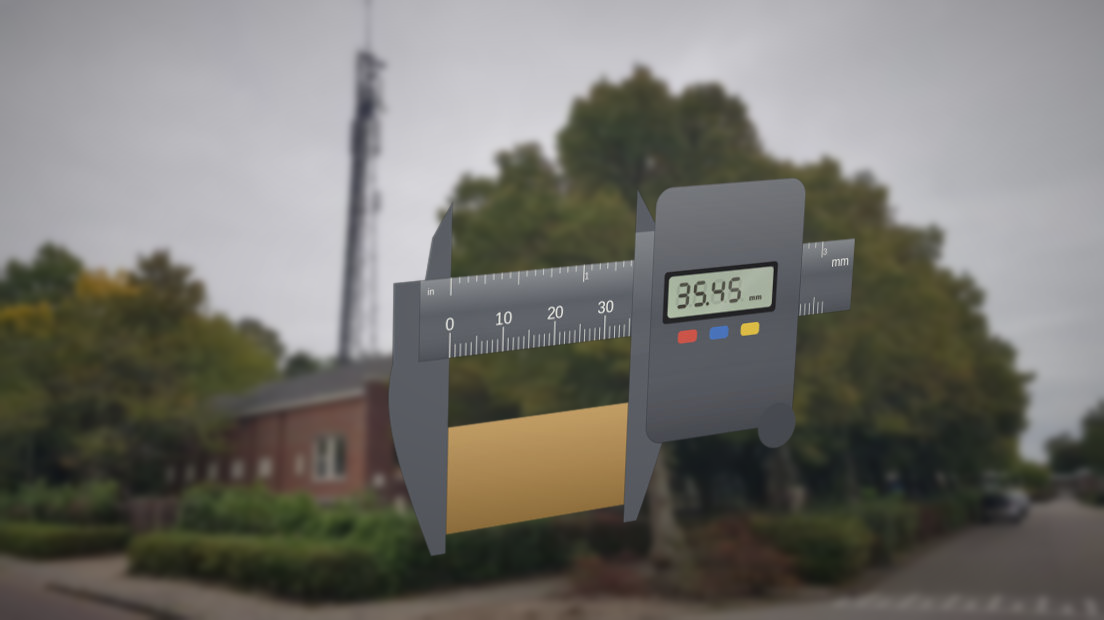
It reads 35.45; mm
